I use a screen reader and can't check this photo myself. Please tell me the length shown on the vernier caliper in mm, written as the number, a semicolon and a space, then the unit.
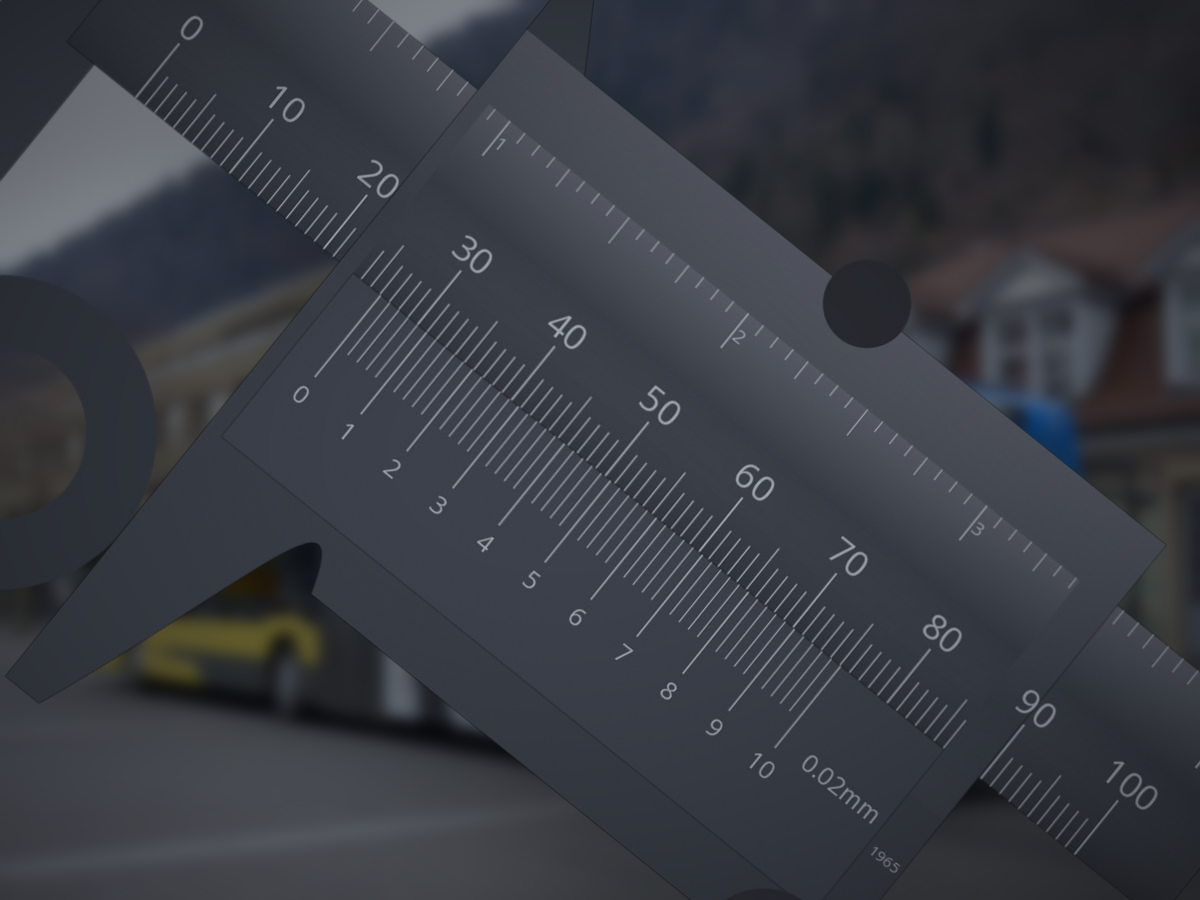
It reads 26.1; mm
